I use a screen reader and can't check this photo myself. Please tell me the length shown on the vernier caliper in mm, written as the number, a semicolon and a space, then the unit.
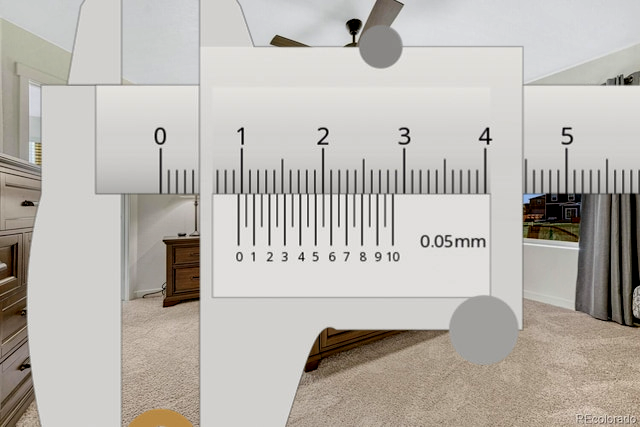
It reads 9.6; mm
